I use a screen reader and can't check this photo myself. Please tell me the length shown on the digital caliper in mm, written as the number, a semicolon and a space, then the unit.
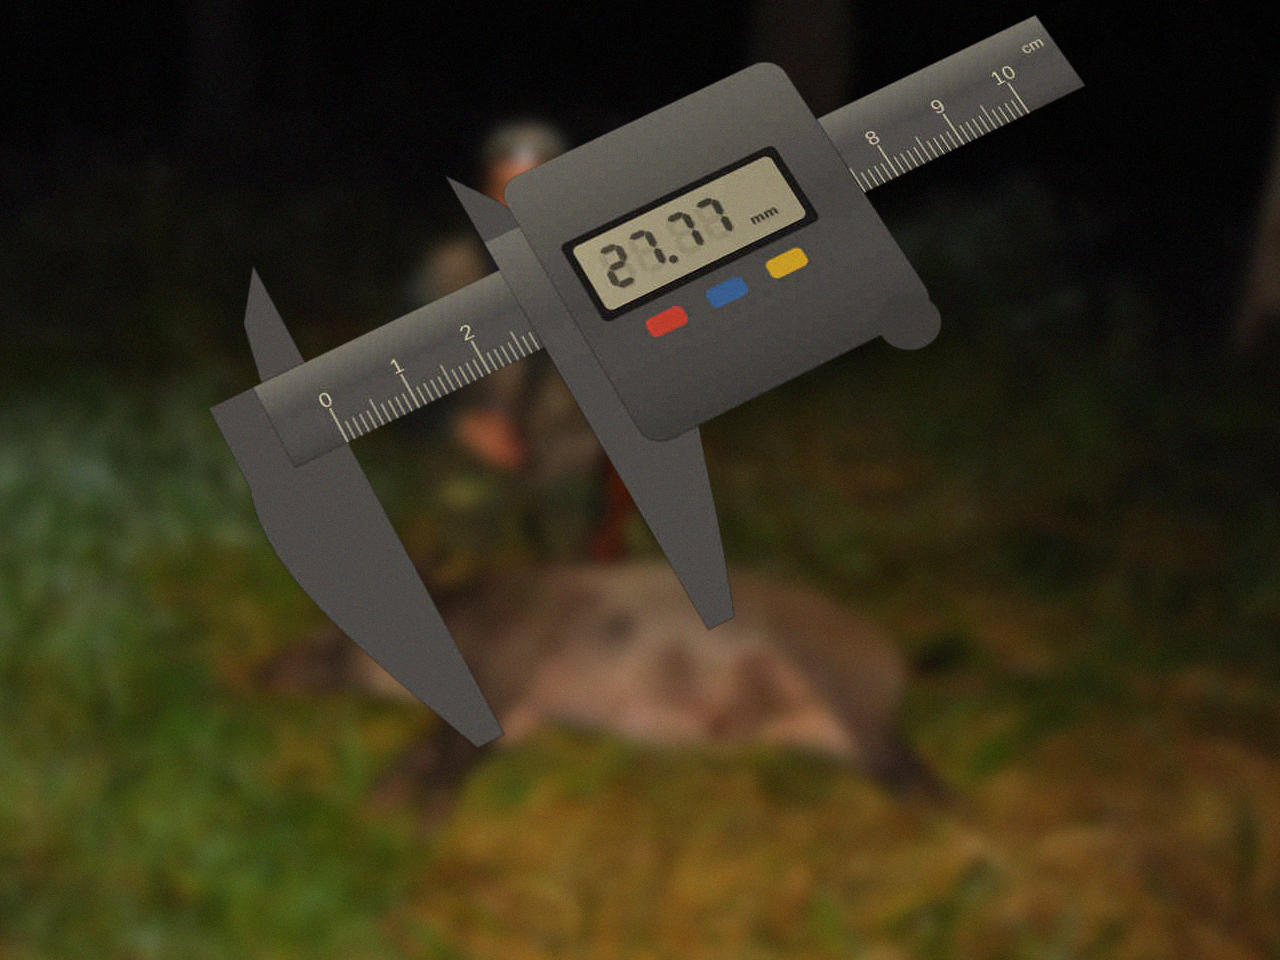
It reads 27.77; mm
